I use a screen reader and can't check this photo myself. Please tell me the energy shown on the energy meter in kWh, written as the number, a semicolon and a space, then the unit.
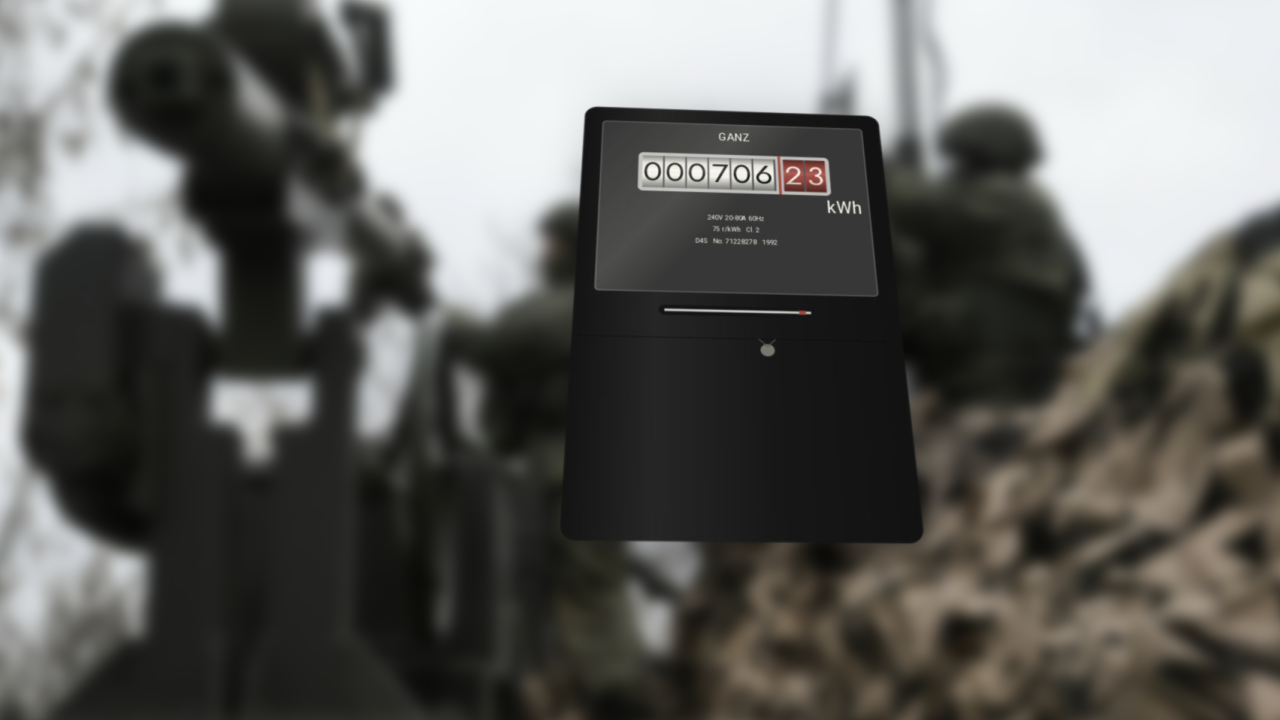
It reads 706.23; kWh
